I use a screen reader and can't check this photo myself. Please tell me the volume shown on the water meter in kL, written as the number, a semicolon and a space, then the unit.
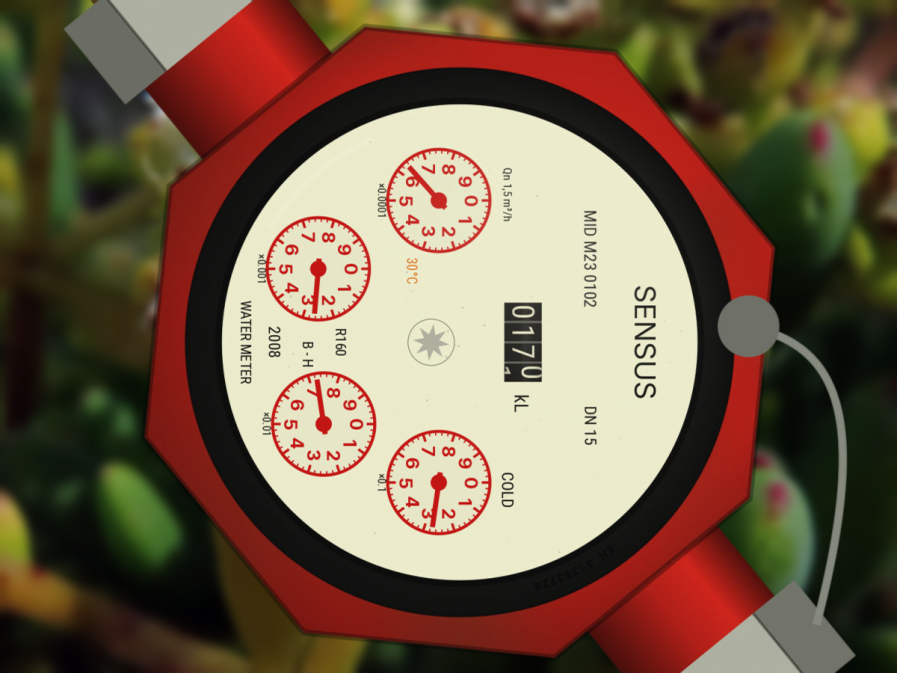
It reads 170.2726; kL
